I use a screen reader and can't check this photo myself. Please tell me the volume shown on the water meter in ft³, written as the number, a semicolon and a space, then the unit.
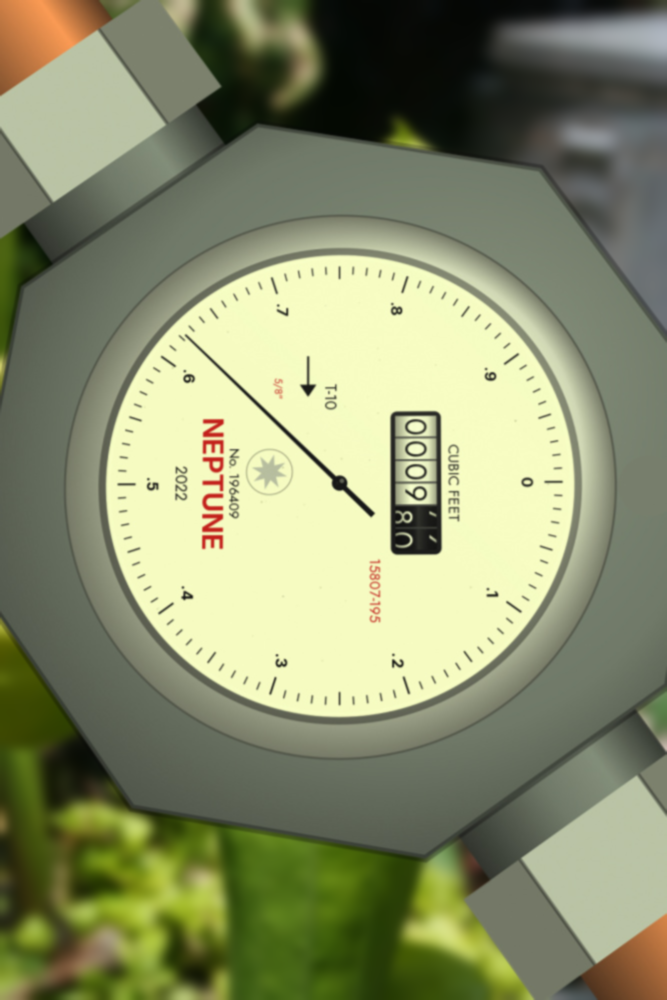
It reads 979.62; ft³
